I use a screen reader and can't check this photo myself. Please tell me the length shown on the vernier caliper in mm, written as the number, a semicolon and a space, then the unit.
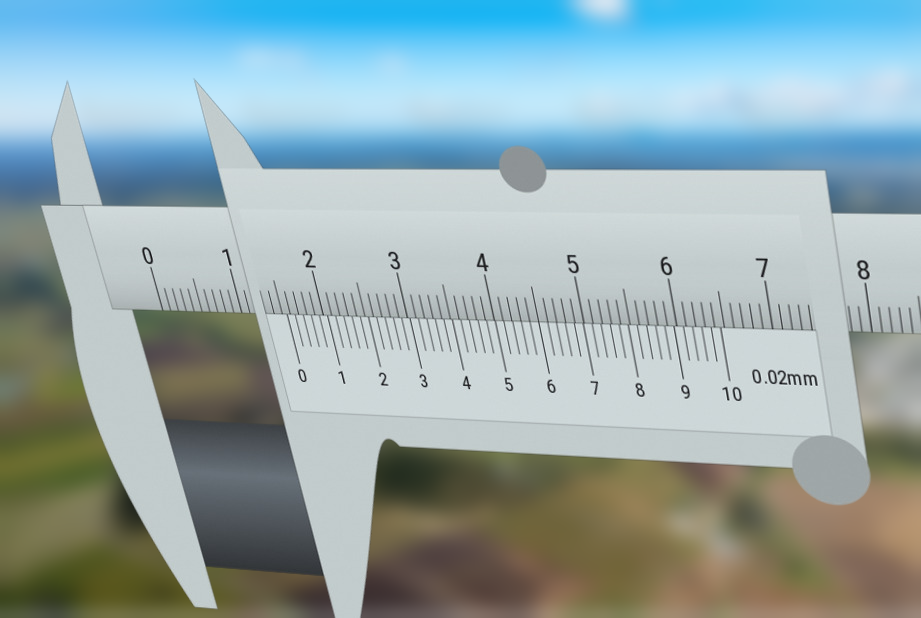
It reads 15.6; mm
